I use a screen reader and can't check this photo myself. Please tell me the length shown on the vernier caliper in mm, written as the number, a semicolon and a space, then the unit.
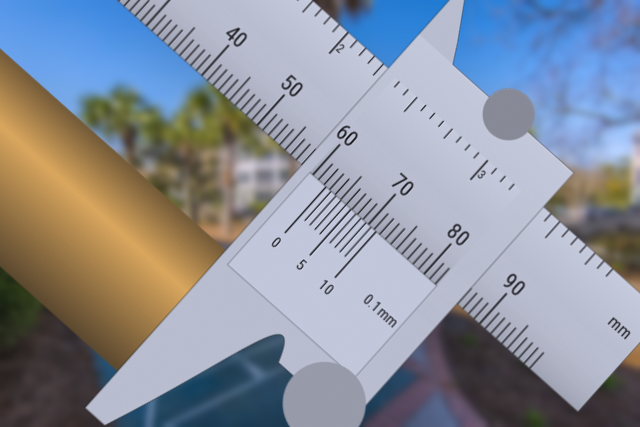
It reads 62.4; mm
